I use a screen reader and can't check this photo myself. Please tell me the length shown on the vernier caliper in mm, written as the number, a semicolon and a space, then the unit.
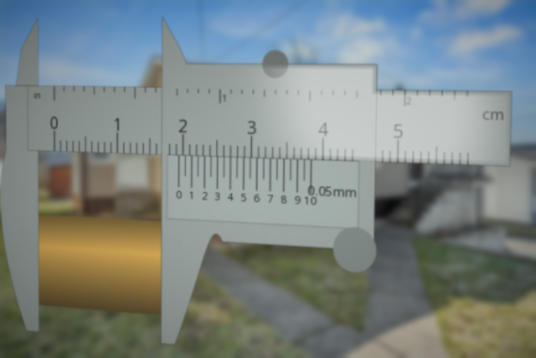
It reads 19.4; mm
